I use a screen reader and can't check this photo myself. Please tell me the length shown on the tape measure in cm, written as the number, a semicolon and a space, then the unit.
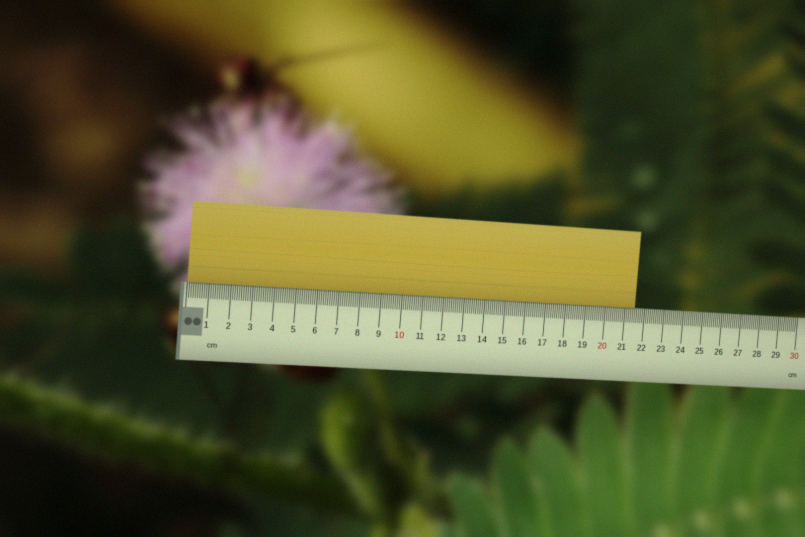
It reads 21.5; cm
